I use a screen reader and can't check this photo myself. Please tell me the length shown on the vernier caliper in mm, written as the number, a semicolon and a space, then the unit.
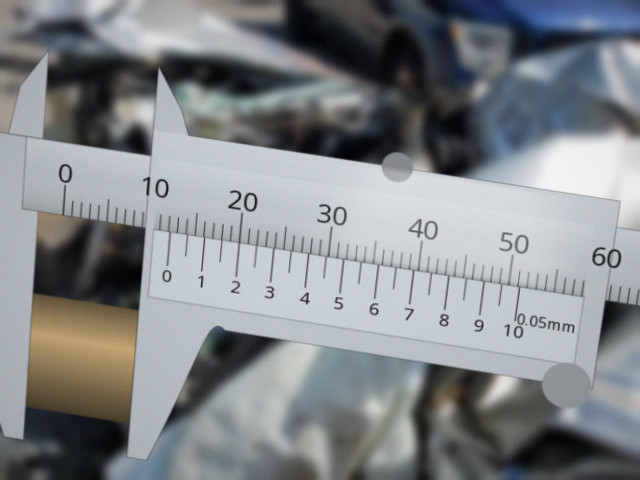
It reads 12.2; mm
